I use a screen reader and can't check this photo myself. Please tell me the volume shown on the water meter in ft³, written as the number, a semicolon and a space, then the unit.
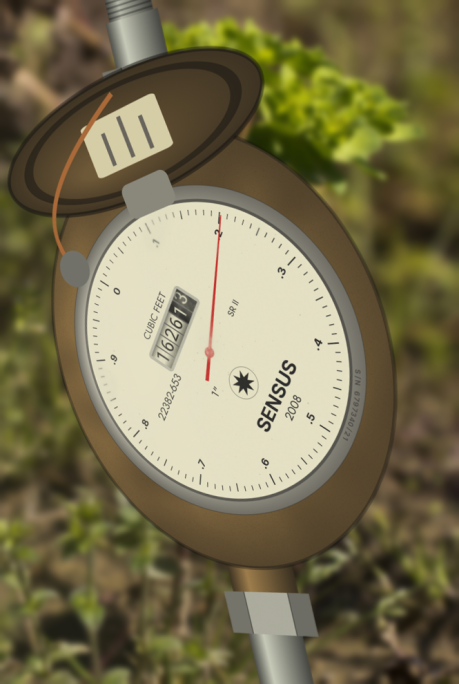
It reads 162613.20; ft³
